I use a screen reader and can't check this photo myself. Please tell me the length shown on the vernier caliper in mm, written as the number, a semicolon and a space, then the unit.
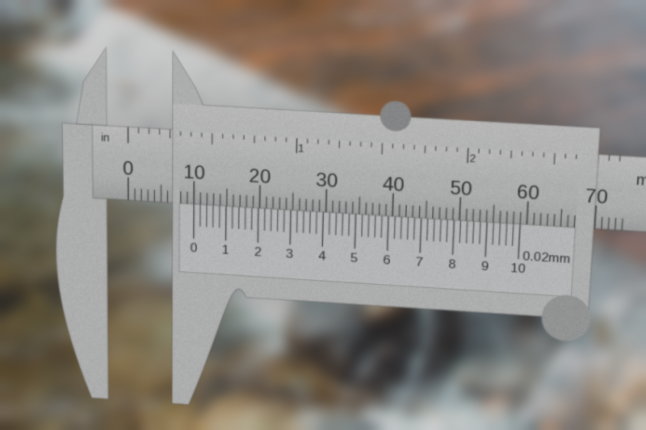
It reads 10.0; mm
